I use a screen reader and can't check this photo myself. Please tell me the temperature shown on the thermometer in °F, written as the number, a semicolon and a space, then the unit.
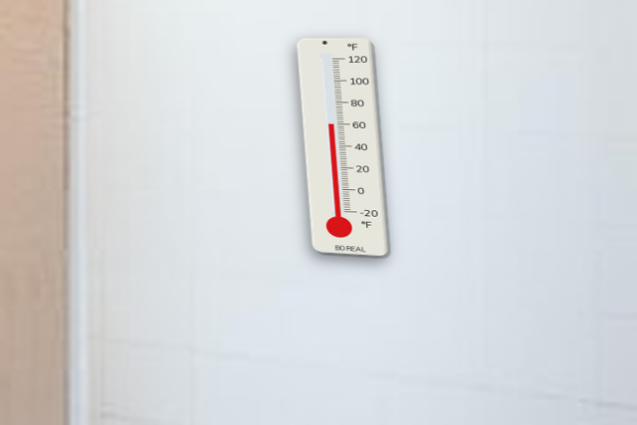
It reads 60; °F
